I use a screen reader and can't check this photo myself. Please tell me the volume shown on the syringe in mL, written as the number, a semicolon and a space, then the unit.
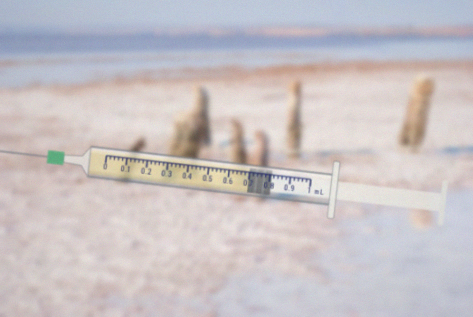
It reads 0.7; mL
